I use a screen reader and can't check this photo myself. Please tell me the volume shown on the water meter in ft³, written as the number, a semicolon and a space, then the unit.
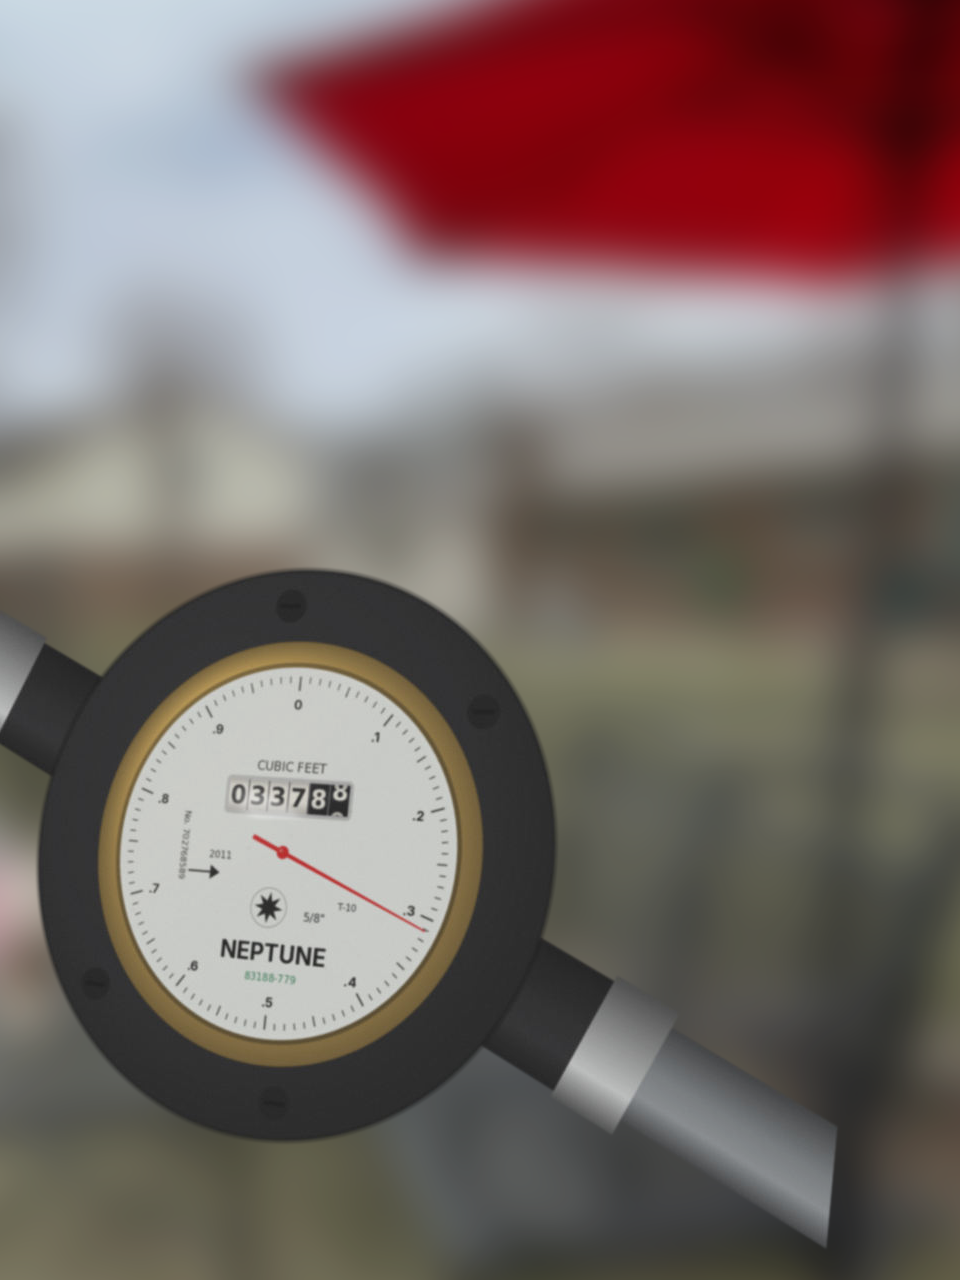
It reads 33788.31; ft³
